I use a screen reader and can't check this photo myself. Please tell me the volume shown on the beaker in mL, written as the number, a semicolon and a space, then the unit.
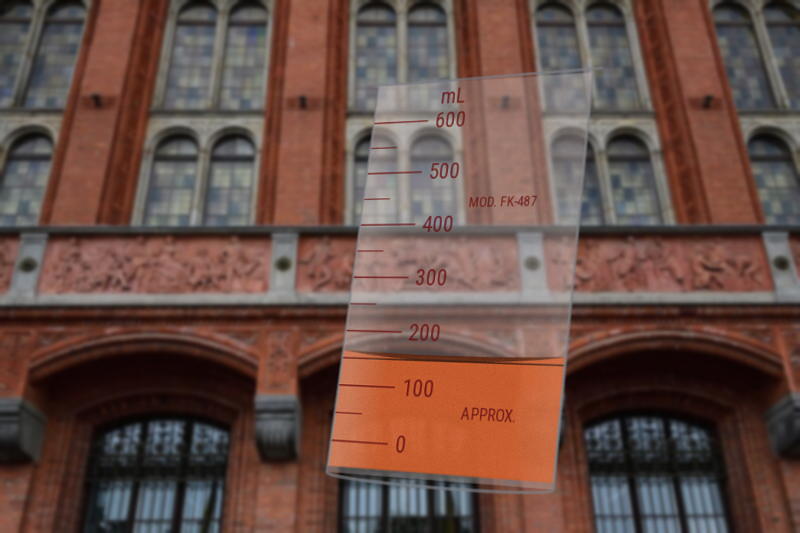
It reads 150; mL
